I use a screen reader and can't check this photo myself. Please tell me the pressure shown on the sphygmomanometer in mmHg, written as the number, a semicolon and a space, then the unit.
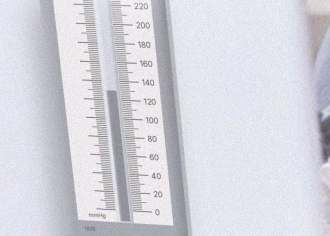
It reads 130; mmHg
